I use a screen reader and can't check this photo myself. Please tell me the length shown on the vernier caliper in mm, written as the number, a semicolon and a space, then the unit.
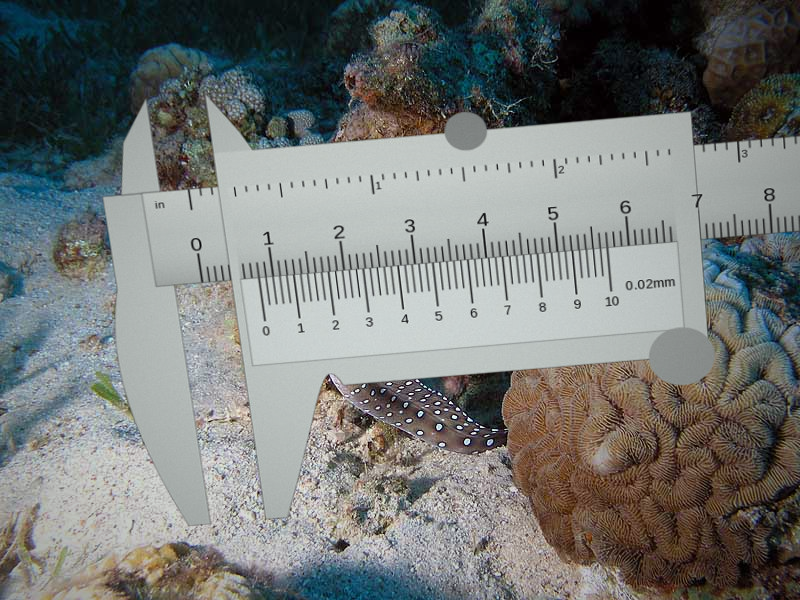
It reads 8.0; mm
